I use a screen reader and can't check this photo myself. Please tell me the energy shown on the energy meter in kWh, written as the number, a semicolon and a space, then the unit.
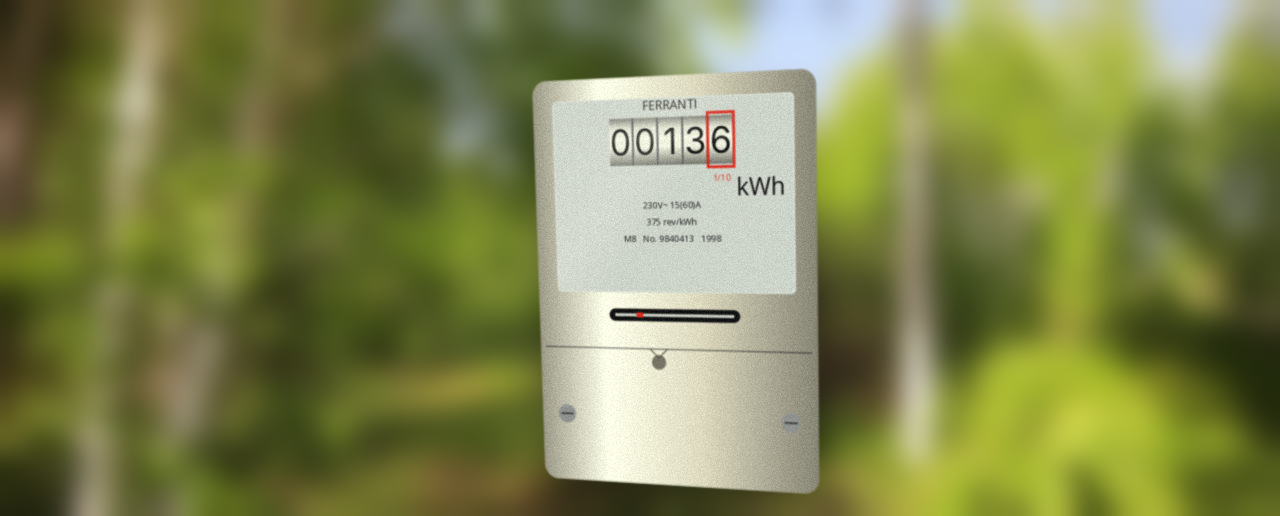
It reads 13.6; kWh
